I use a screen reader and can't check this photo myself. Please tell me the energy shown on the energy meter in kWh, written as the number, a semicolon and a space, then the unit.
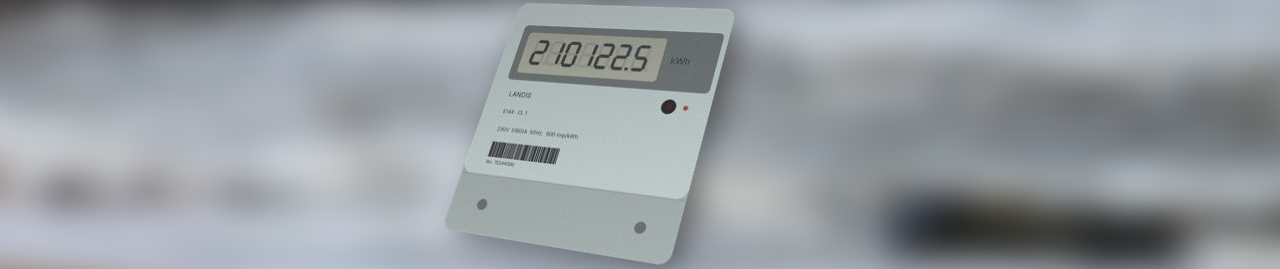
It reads 210122.5; kWh
